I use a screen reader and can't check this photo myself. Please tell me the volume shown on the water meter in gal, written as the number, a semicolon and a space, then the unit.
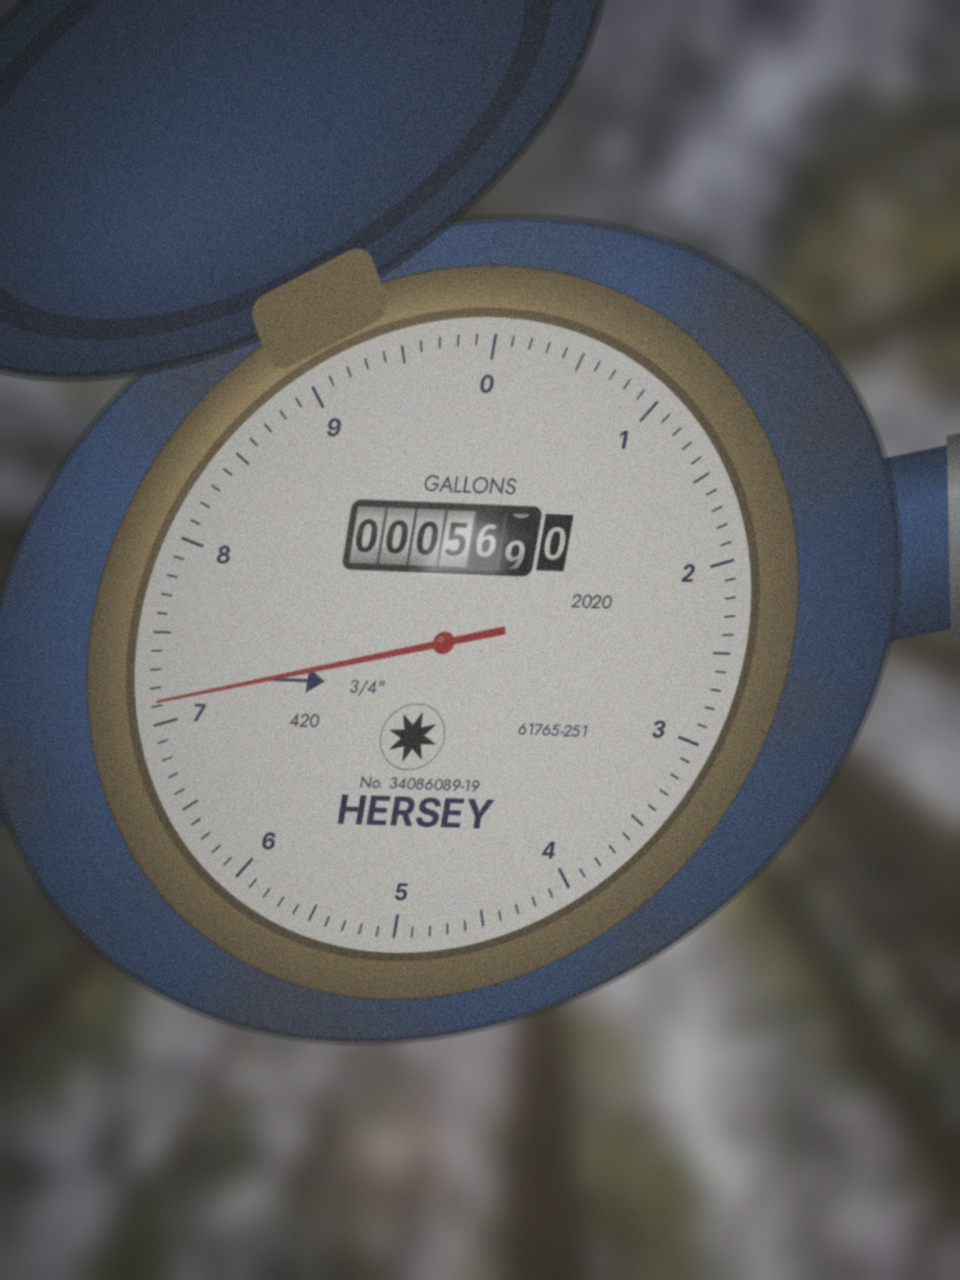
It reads 5687.1; gal
